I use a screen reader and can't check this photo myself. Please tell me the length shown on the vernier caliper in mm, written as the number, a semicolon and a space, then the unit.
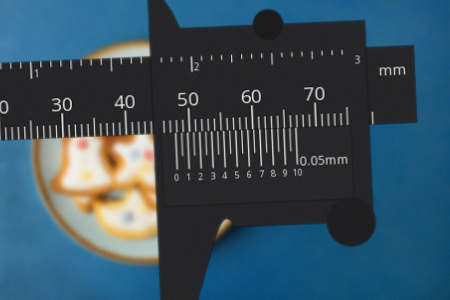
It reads 47.8; mm
